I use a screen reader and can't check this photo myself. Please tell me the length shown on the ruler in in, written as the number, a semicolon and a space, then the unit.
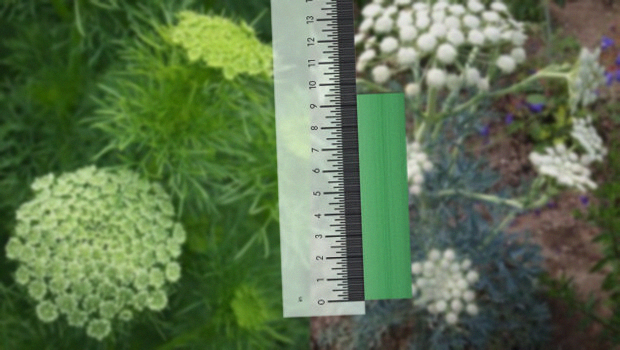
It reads 9.5; in
